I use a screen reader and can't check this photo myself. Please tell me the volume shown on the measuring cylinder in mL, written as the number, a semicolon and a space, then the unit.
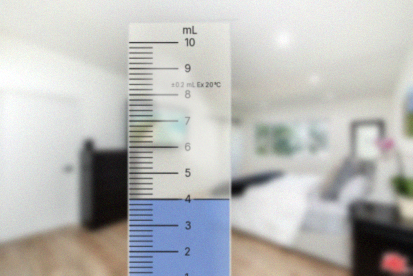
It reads 4; mL
